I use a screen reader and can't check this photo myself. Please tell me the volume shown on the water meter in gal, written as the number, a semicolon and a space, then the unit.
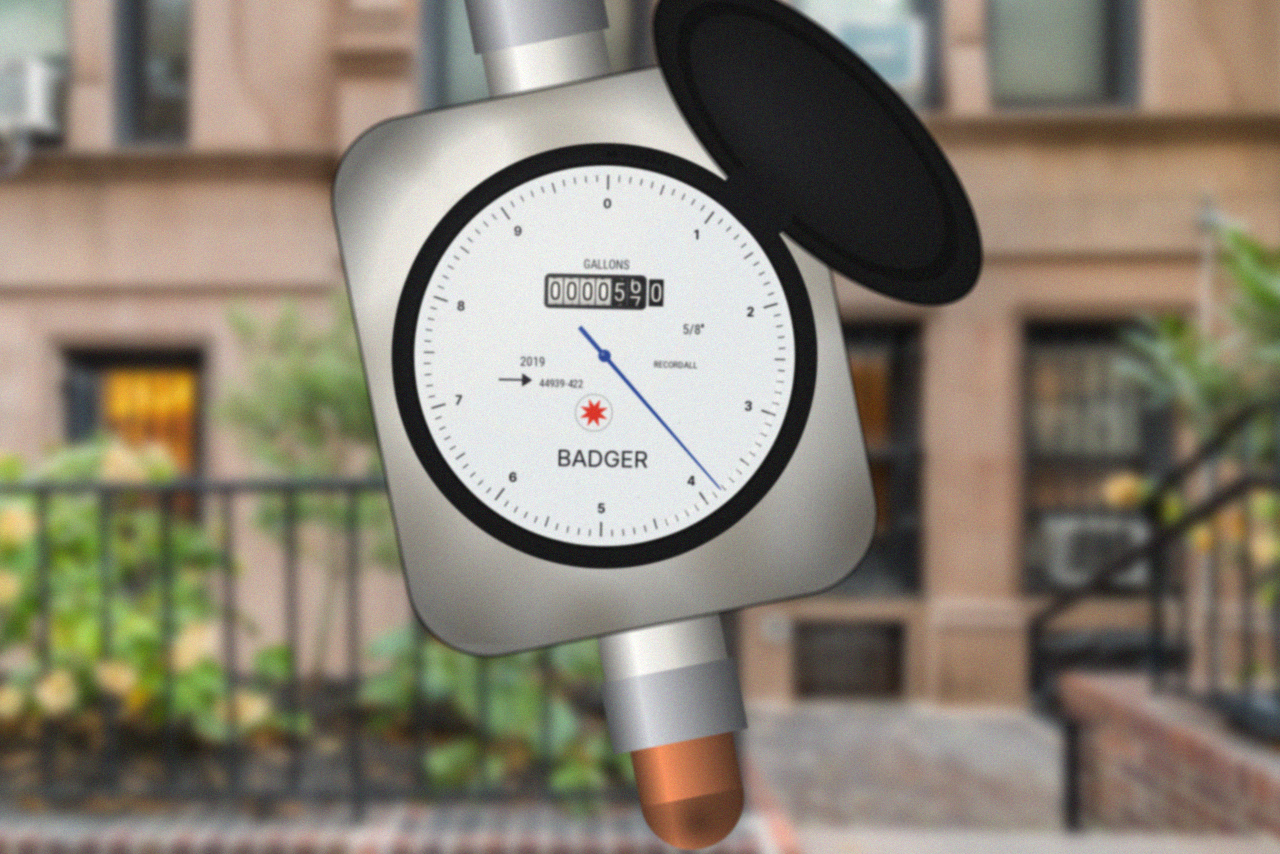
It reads 563.8; gal
